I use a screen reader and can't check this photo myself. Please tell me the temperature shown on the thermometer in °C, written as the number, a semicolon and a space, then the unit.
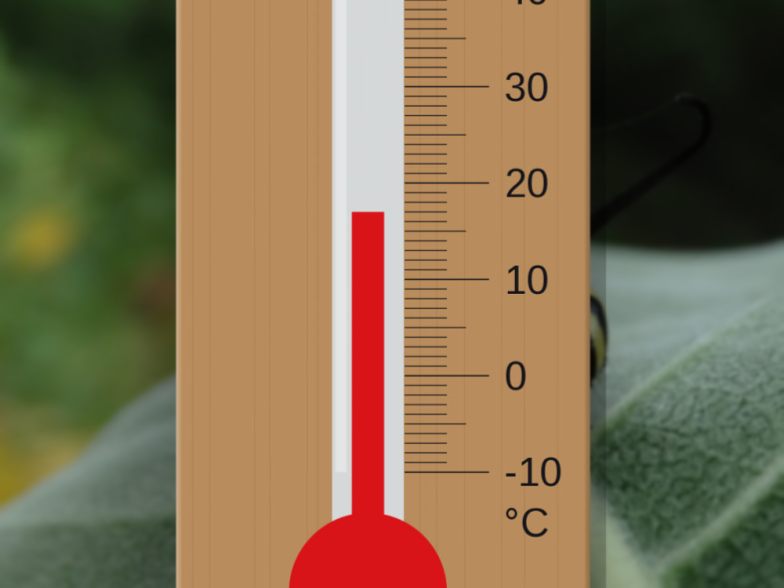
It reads 17; °C
